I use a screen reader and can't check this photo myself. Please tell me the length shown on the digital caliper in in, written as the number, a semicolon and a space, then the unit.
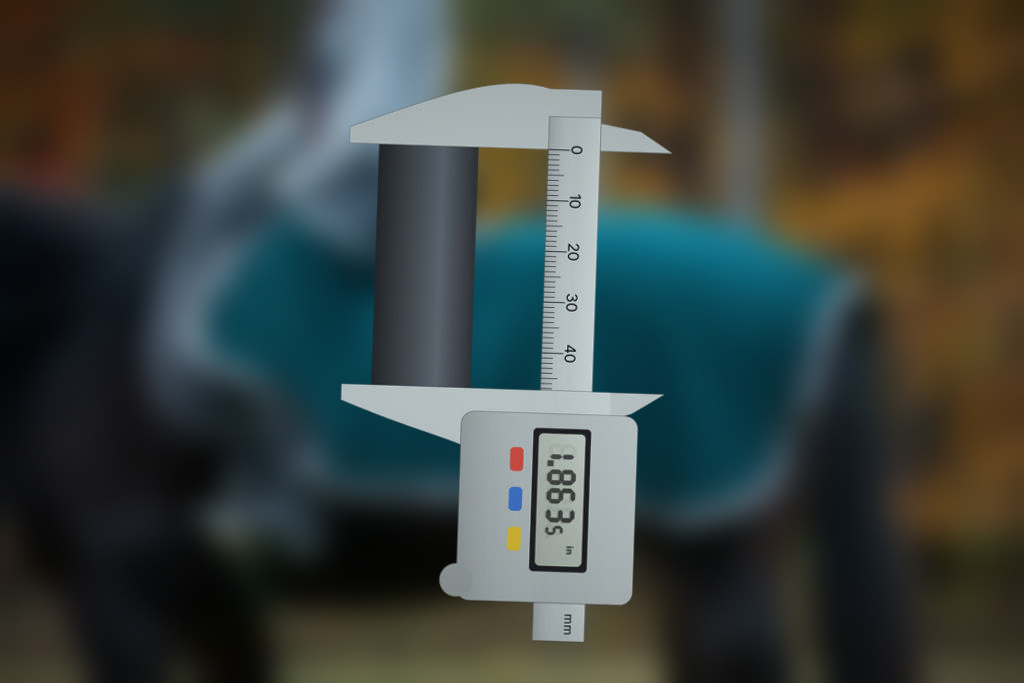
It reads 1.8635; in
